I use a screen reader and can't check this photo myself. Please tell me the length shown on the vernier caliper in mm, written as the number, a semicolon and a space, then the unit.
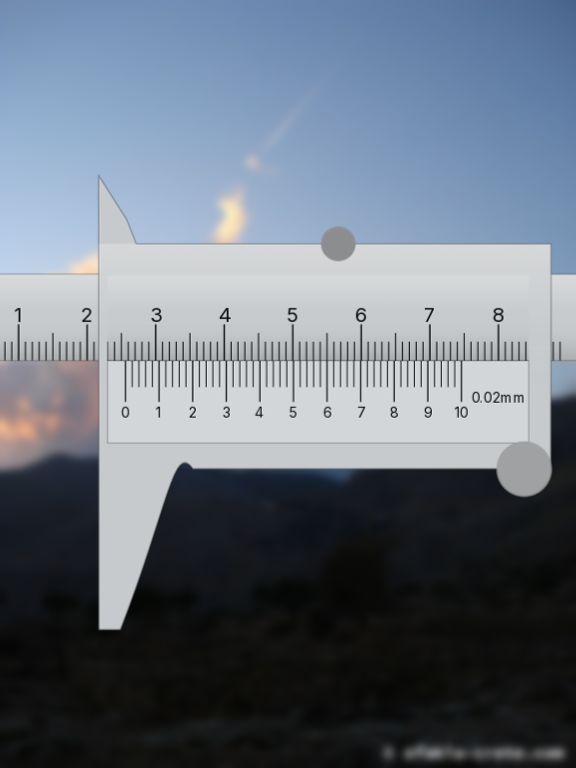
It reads 25.6; mm
